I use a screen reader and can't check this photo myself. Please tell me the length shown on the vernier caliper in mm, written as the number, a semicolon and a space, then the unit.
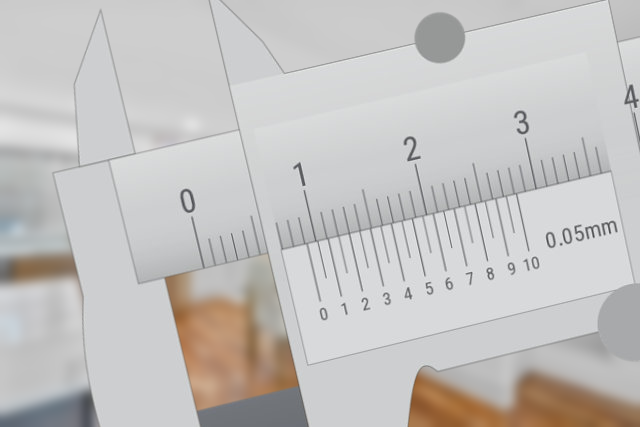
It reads 9.2; mm
